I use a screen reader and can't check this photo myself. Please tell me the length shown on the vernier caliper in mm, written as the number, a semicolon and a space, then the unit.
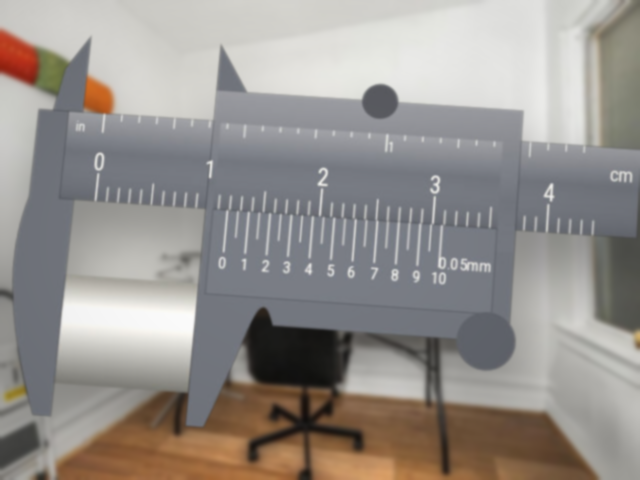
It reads 11.8; mm
